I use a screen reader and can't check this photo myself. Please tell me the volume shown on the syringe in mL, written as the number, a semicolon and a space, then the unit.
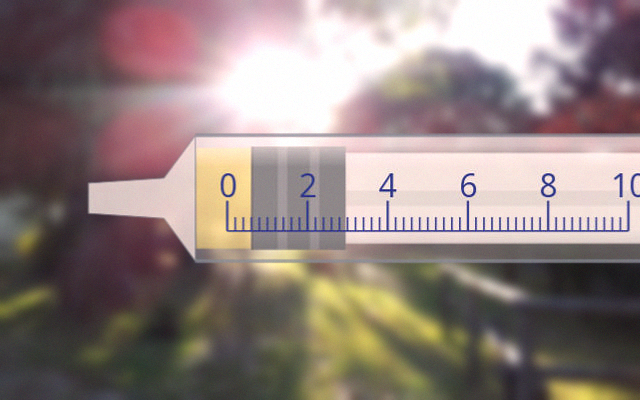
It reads 0.6; mL
